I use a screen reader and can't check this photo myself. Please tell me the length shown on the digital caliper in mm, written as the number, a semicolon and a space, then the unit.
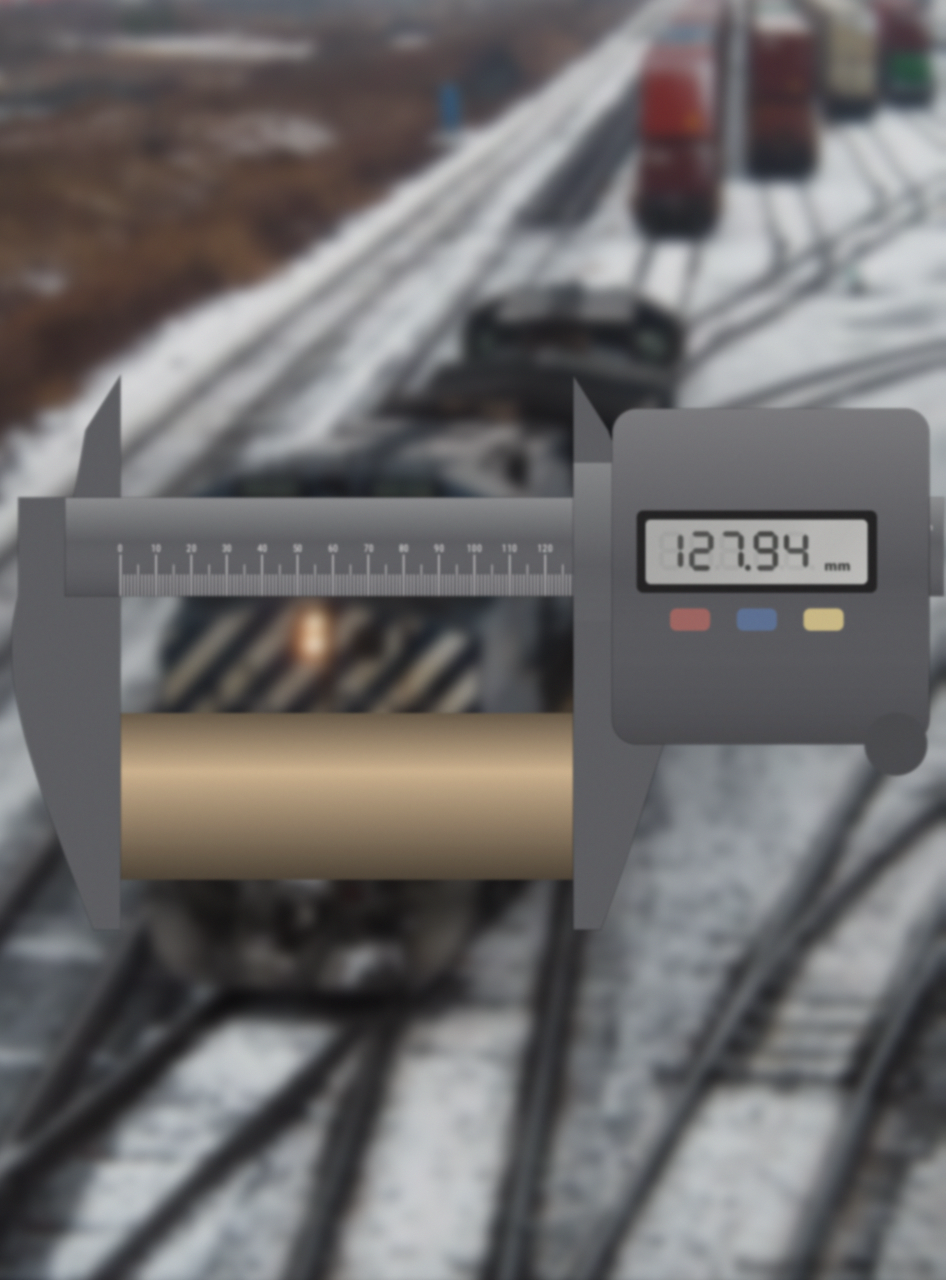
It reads 127.94; mm
